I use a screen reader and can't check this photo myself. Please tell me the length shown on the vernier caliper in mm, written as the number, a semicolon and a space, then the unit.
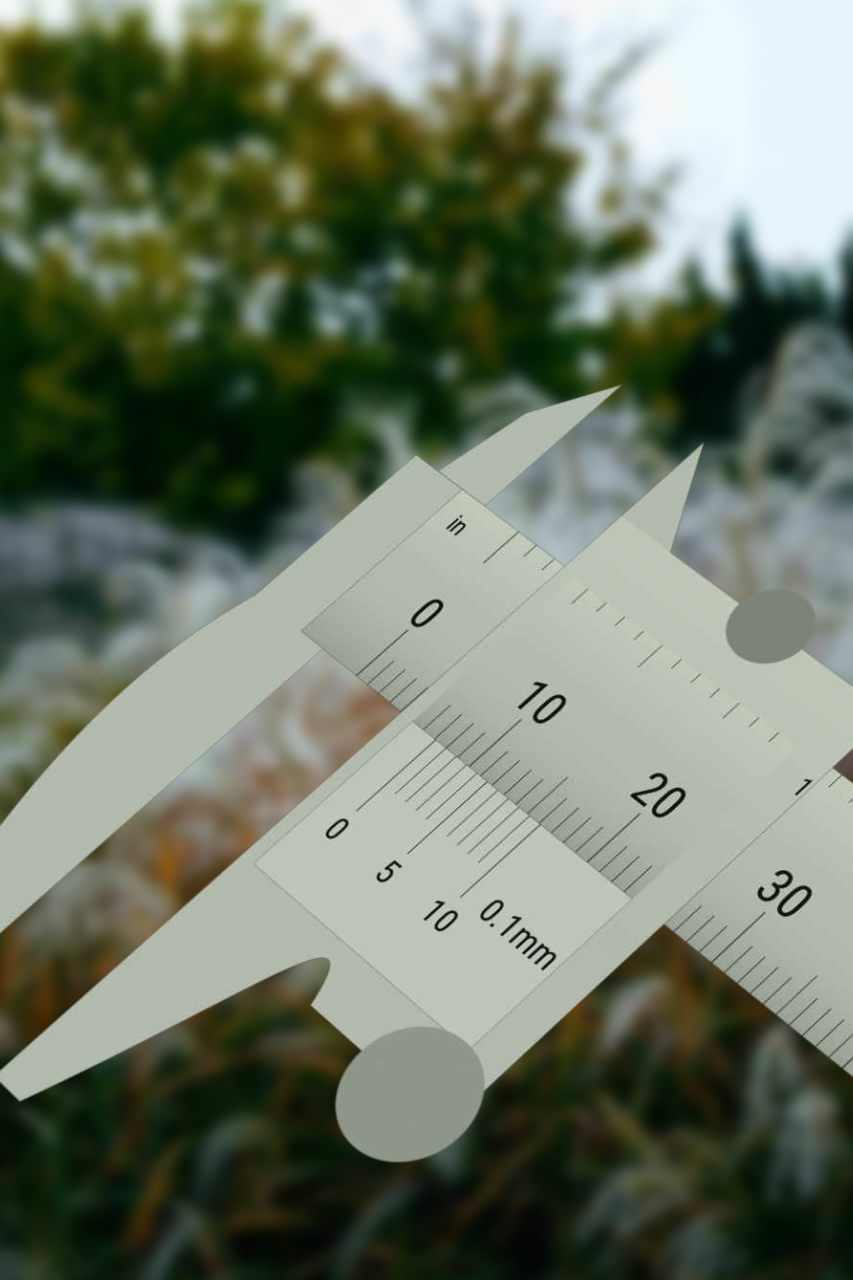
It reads 7.1; mm
